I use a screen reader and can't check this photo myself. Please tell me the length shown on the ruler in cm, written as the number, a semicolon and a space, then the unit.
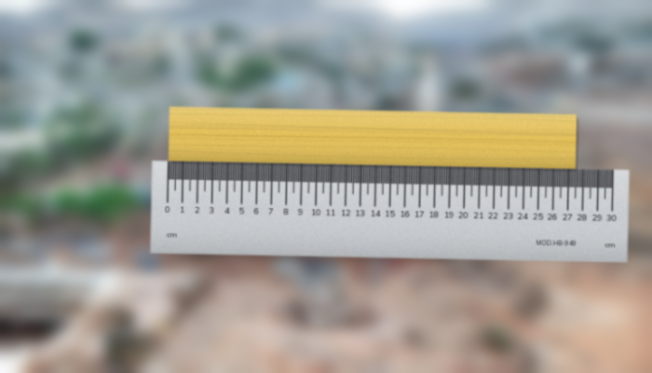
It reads 27.5; cm
